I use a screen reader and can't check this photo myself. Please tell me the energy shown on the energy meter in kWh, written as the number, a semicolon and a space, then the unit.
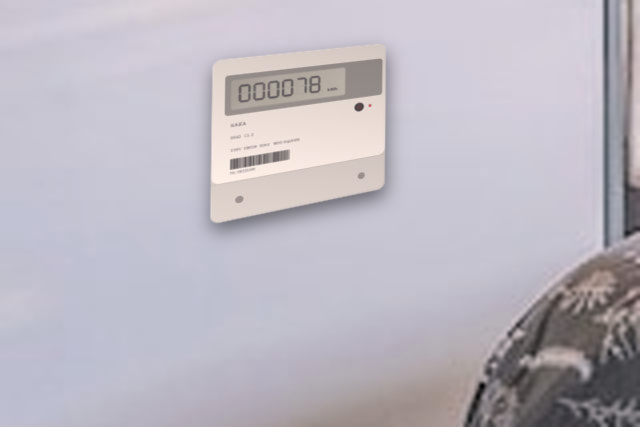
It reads 78; kWh
